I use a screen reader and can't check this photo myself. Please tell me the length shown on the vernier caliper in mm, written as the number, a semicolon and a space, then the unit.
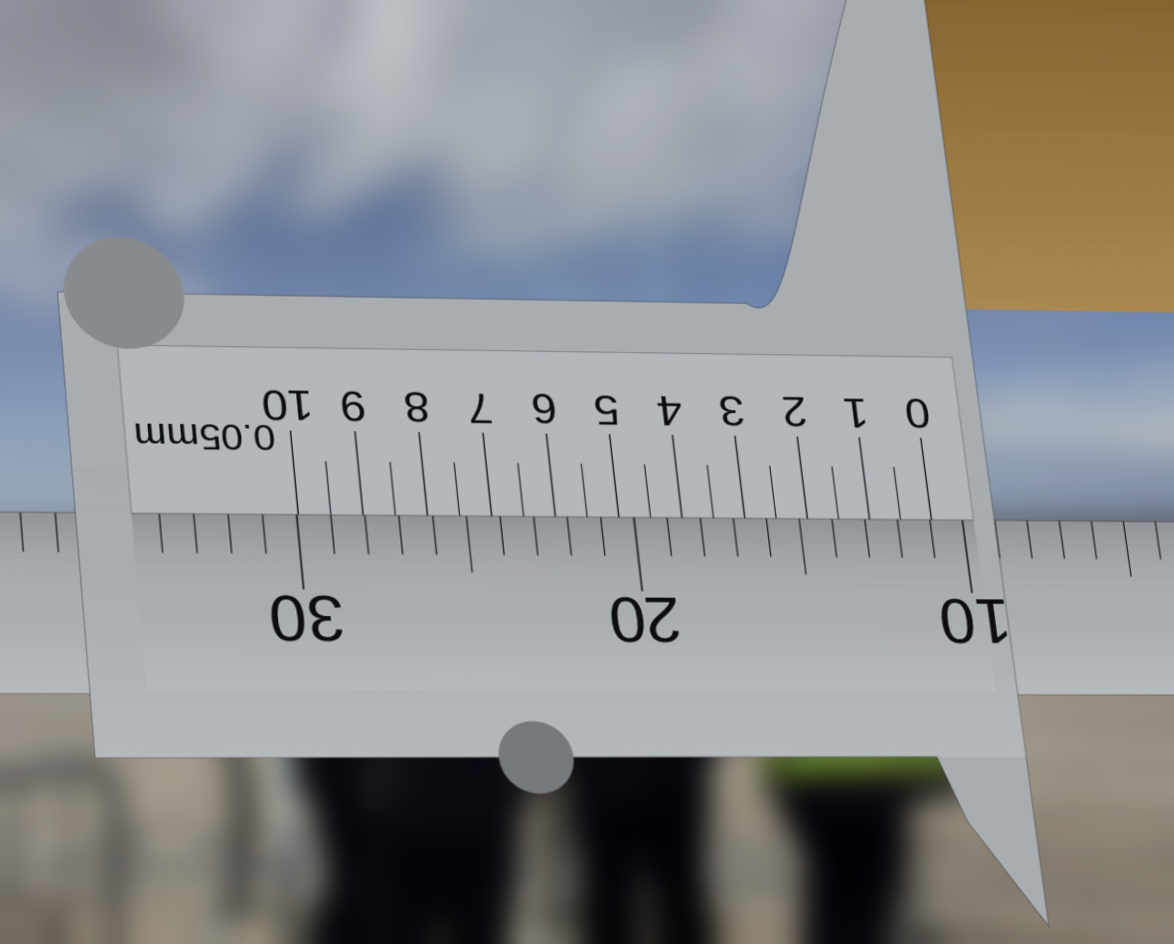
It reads 10.95; mm
